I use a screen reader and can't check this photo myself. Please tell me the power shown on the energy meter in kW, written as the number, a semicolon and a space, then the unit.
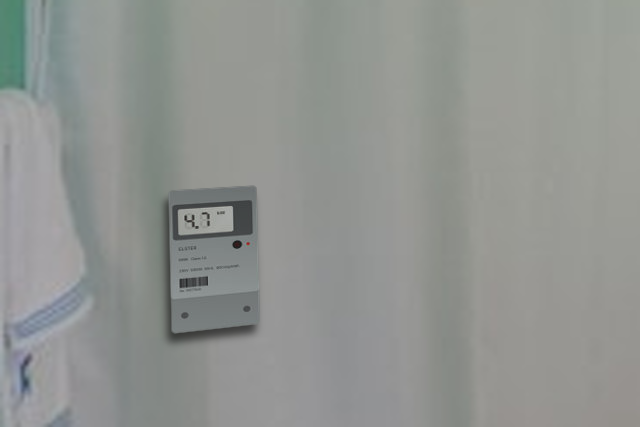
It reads 4.7; kW
